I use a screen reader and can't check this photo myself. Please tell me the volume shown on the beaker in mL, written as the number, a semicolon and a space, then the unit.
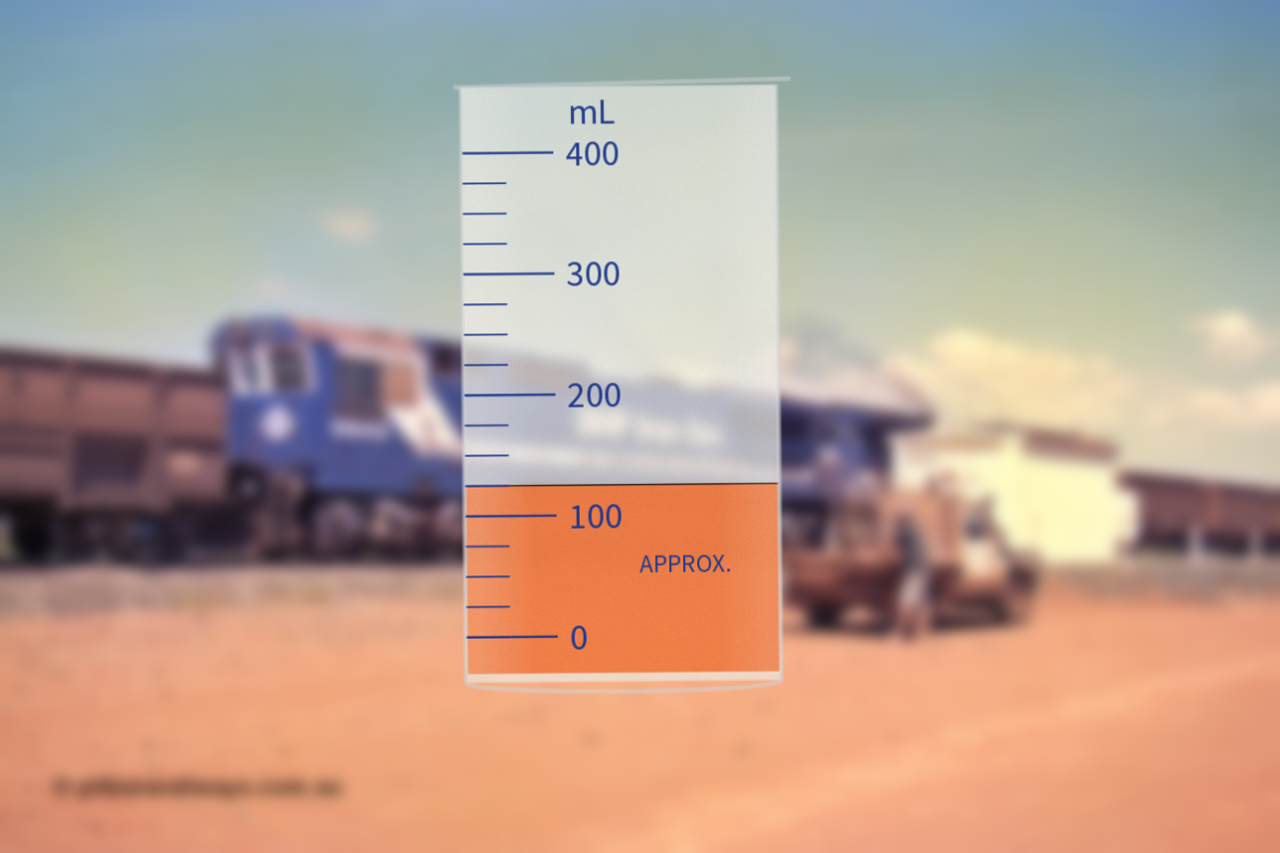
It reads 125; mL
